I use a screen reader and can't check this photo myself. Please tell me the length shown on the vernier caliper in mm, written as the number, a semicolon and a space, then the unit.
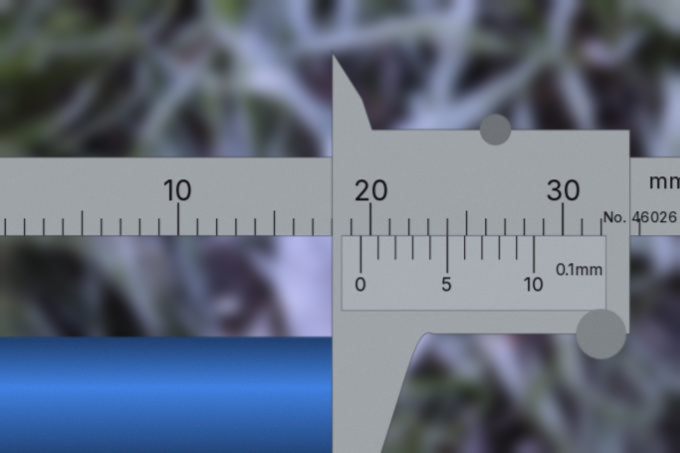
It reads 19.5; mm
